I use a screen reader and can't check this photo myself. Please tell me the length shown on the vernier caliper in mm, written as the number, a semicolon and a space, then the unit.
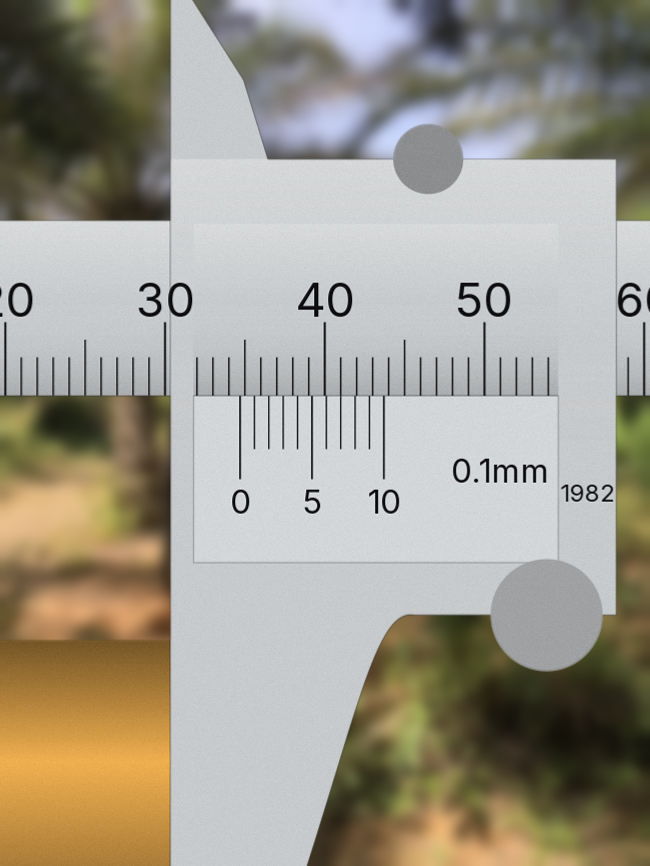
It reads 34.7; mm
